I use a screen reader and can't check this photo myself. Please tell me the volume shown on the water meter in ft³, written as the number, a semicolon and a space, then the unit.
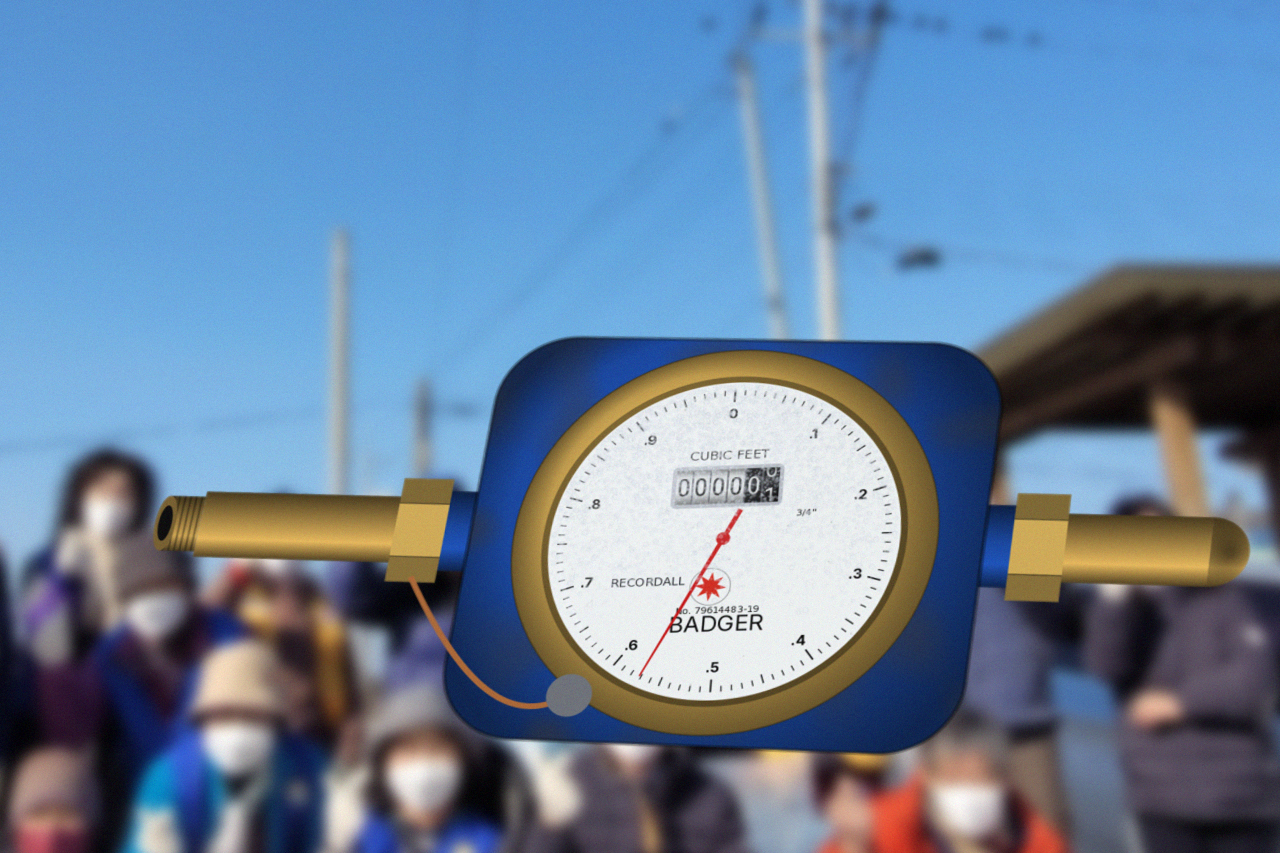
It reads 0.57; ft³
